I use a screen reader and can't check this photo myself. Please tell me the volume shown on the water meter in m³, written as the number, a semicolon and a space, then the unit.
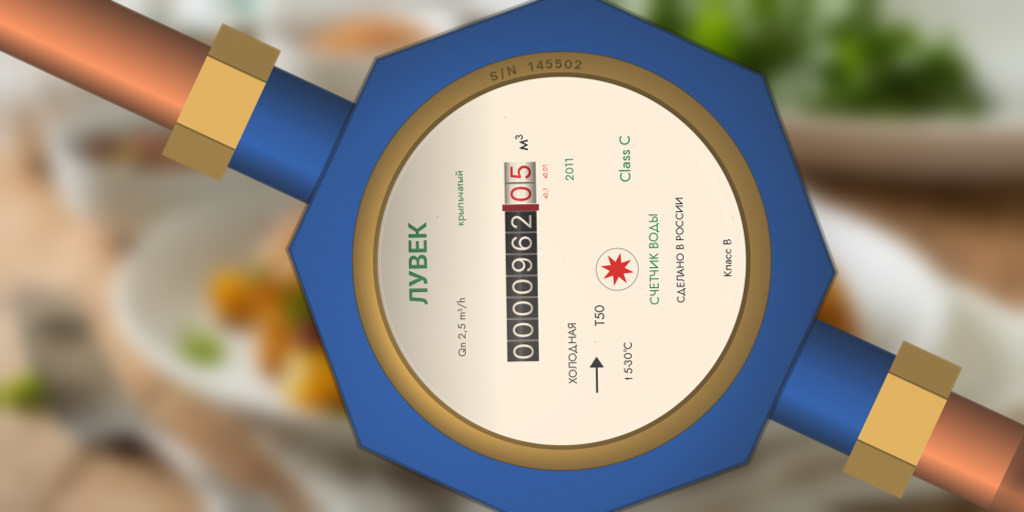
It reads 962.05; m³
